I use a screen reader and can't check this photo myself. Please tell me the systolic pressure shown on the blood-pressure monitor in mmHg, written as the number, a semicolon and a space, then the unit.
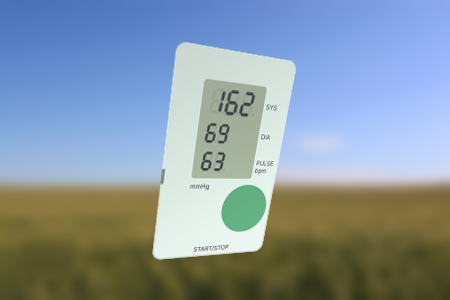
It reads 162; mmHg
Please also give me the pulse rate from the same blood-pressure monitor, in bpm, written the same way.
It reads 63; bpm
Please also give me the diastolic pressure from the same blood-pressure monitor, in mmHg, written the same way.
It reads 69; mmHg
